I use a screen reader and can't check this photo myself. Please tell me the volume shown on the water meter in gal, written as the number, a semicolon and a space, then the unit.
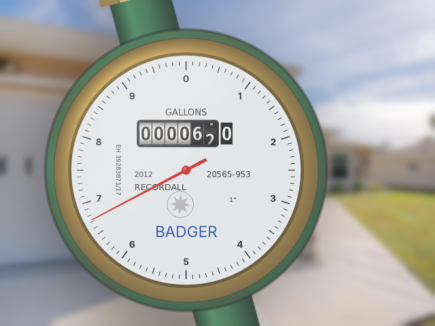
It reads 616.7; gal
